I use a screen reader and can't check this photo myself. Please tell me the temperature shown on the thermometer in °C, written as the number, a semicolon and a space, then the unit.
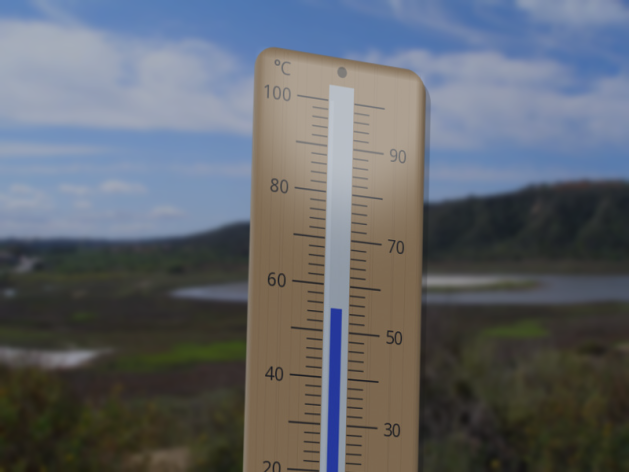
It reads 55; °C
